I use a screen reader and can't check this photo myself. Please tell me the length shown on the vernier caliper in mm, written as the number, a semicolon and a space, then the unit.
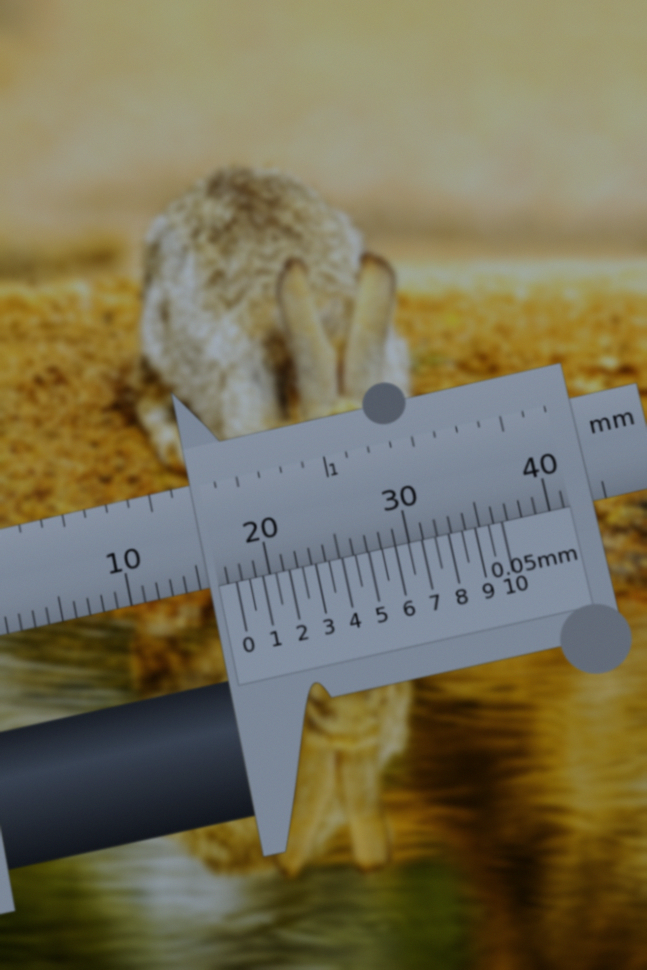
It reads 17.6; mm
